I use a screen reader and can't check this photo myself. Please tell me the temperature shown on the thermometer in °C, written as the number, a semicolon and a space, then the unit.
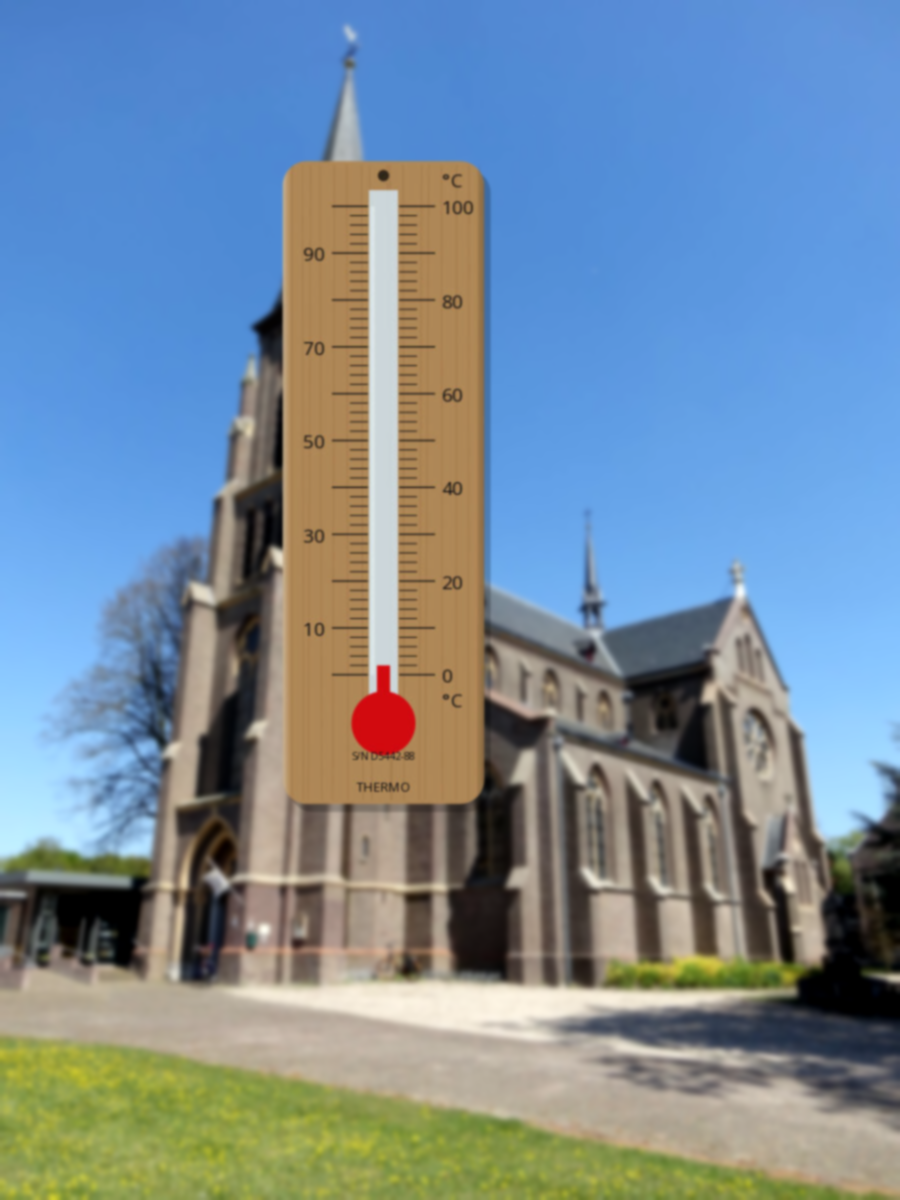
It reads 2; °C
